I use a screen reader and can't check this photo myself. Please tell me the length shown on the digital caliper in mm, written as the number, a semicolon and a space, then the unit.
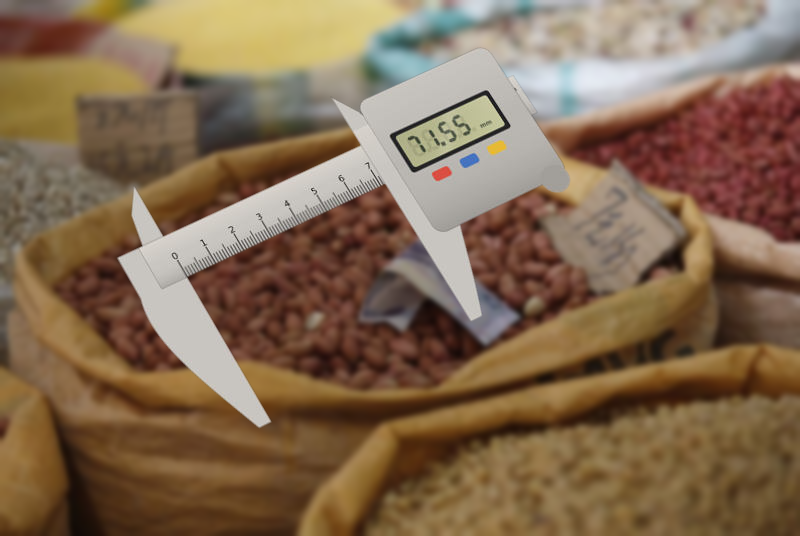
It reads 71.55; mm
